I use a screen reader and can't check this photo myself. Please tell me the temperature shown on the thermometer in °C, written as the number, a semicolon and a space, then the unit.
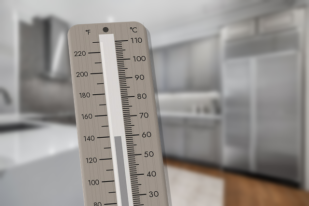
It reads 60; °C
